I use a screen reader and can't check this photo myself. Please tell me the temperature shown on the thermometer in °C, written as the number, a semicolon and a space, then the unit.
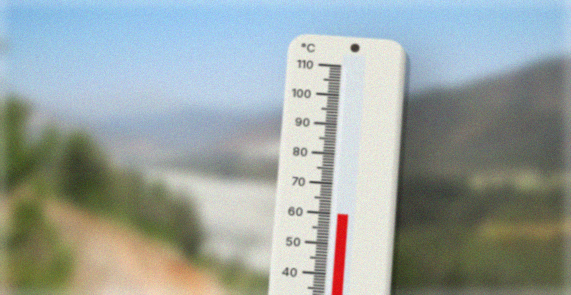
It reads 60; °C
